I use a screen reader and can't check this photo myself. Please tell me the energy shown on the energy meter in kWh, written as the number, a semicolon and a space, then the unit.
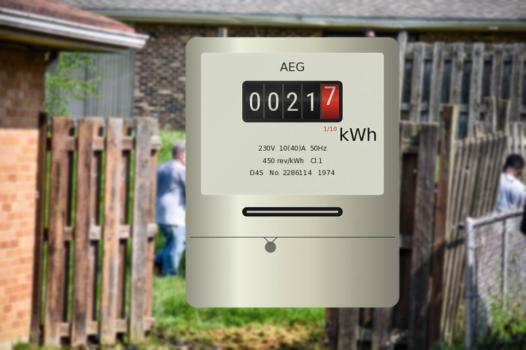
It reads 21.7; kWh
